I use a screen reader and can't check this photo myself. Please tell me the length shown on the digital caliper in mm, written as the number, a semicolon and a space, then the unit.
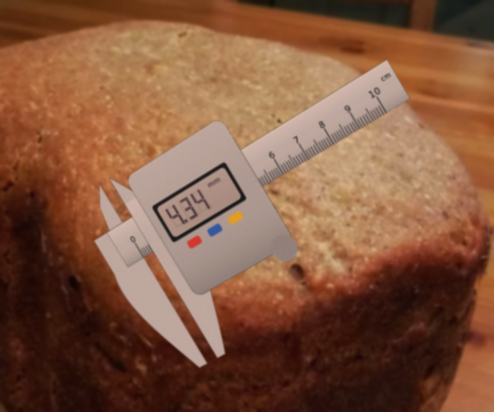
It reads 4.34; mm
